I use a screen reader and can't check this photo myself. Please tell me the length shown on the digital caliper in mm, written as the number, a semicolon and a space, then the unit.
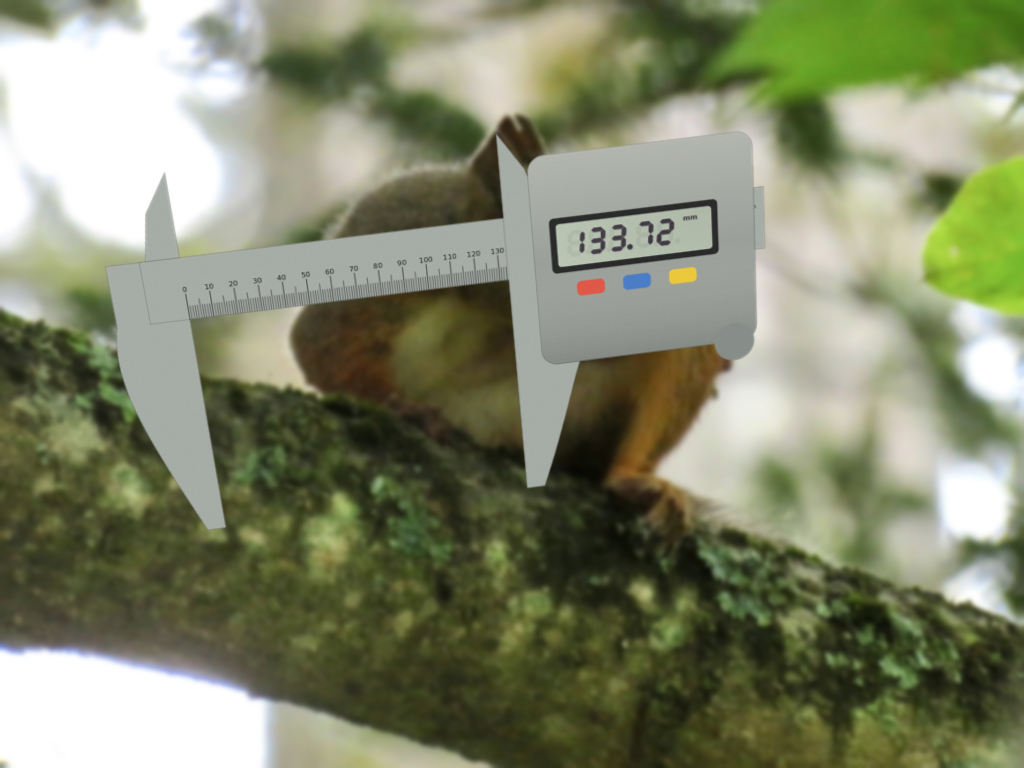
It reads 133.72; mm
